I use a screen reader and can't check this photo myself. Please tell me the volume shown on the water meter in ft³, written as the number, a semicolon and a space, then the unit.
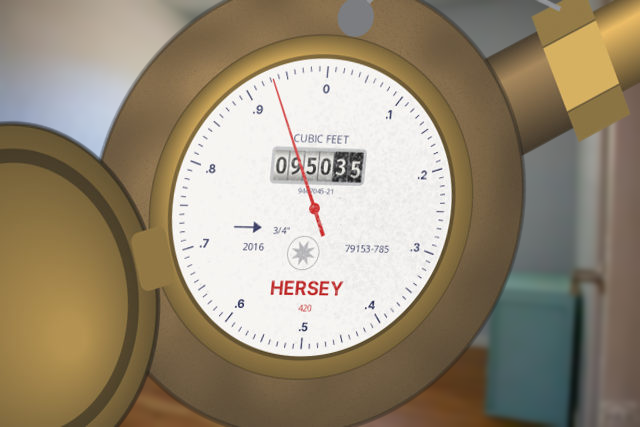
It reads 95034.93; ft³
